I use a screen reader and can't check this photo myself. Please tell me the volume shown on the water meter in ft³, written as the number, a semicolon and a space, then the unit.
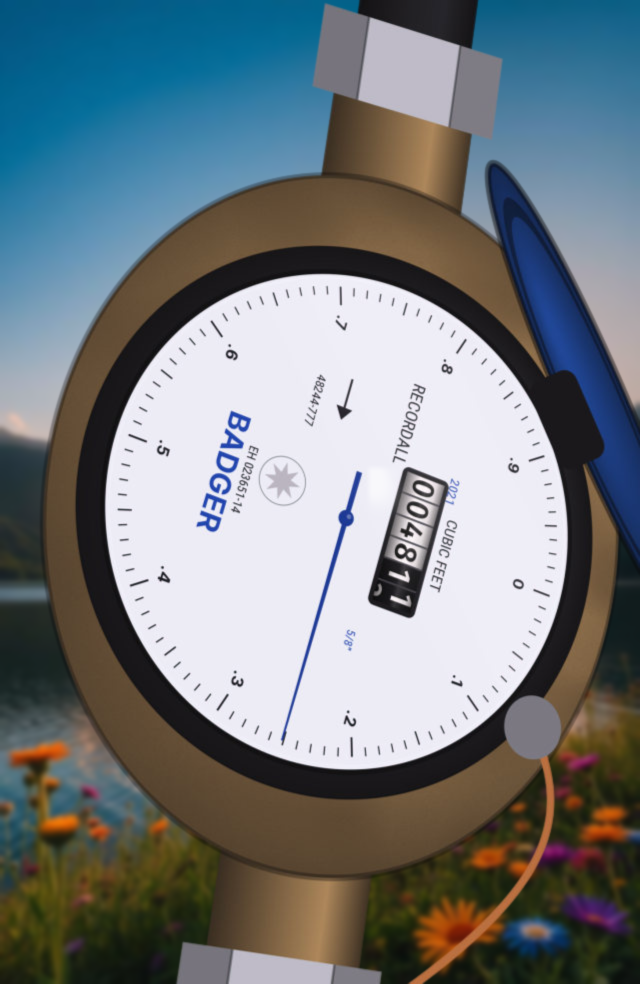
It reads 4811.25; ft³
